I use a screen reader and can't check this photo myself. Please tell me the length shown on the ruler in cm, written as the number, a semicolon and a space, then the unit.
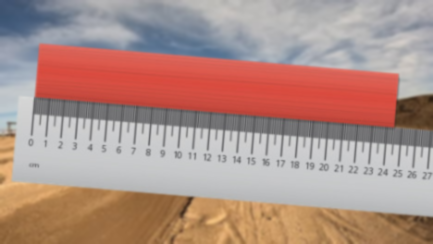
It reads 24.5; cm
